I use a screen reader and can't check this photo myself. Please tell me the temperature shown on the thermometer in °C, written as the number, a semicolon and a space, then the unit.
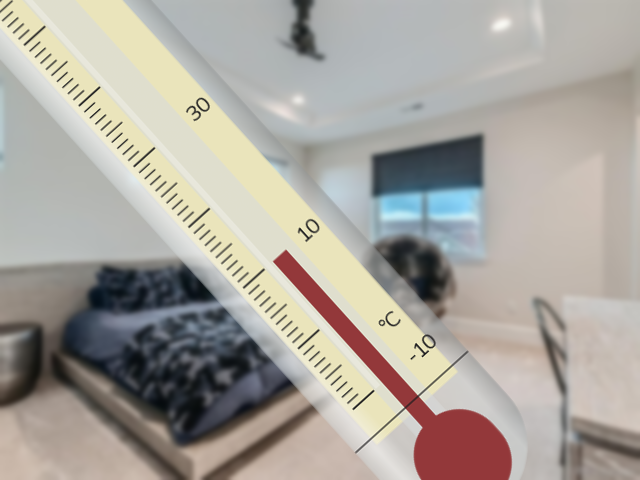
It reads 10; °C
